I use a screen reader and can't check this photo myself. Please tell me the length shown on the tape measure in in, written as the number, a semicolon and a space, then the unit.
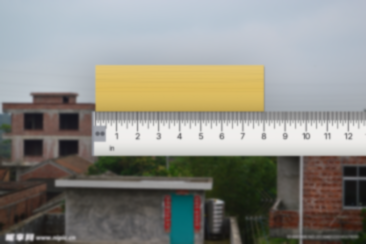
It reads 8; in
